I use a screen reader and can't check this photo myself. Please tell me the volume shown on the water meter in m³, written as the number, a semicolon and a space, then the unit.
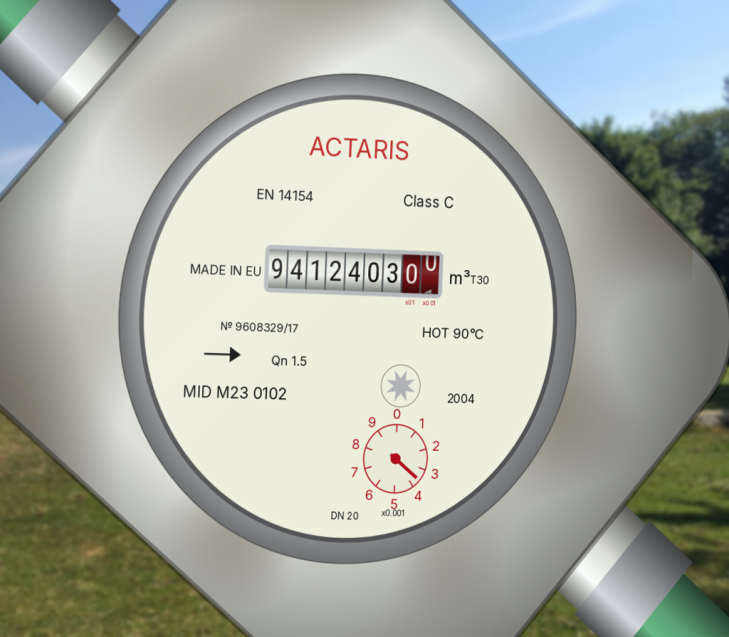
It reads 9412403.003; m³
